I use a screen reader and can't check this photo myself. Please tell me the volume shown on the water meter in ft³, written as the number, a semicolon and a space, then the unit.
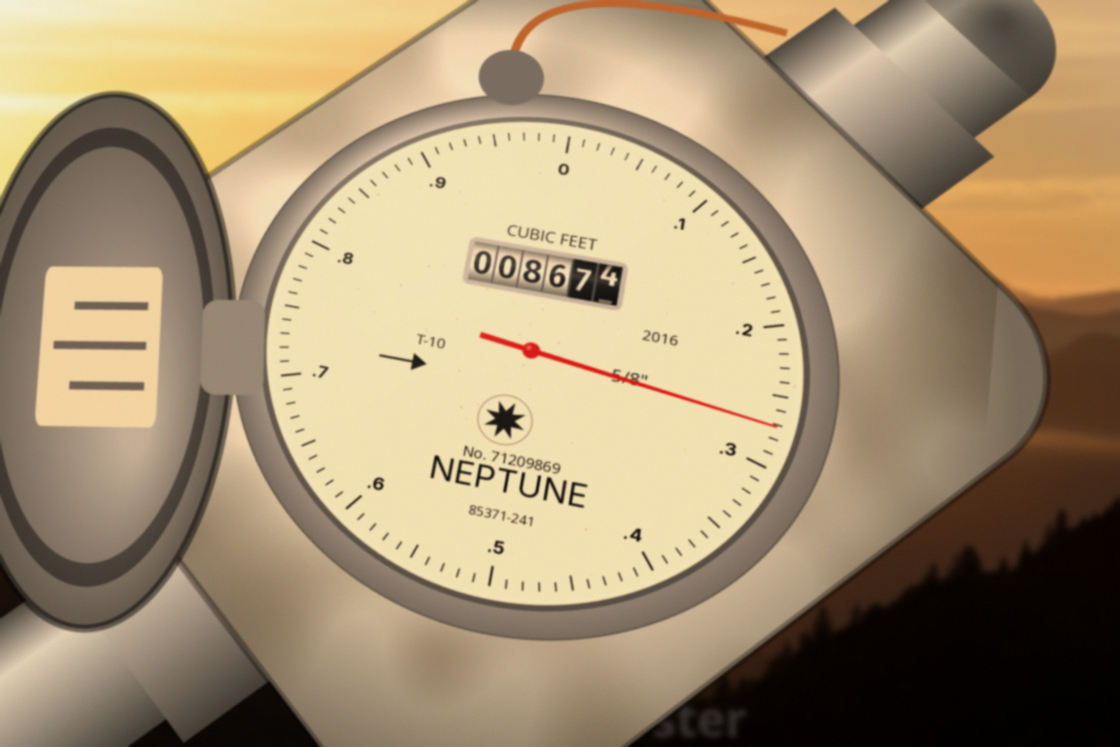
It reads 8674.27; ft³
